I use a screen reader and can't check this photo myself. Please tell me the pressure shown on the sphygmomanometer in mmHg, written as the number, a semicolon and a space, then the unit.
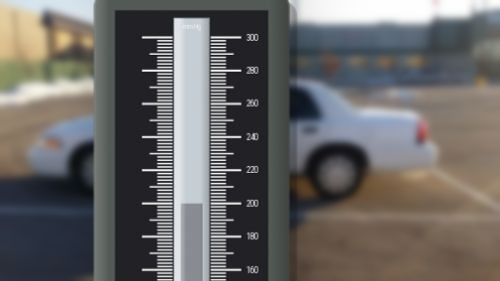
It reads 200; mmHg
